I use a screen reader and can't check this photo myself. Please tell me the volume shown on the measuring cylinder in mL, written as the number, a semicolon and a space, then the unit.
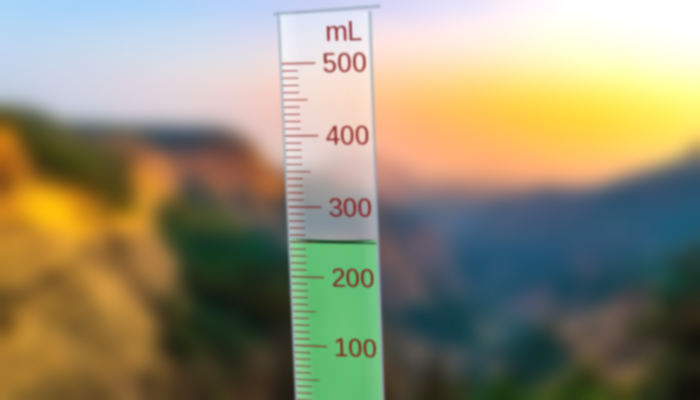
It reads 250; mL
